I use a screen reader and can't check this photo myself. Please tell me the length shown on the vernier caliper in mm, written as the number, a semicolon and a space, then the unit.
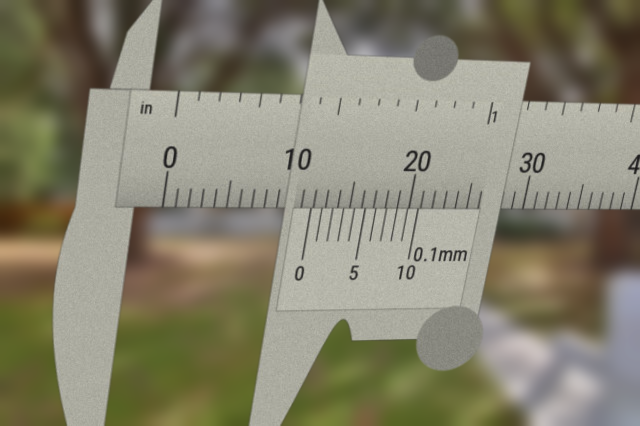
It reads 11.8; mm
